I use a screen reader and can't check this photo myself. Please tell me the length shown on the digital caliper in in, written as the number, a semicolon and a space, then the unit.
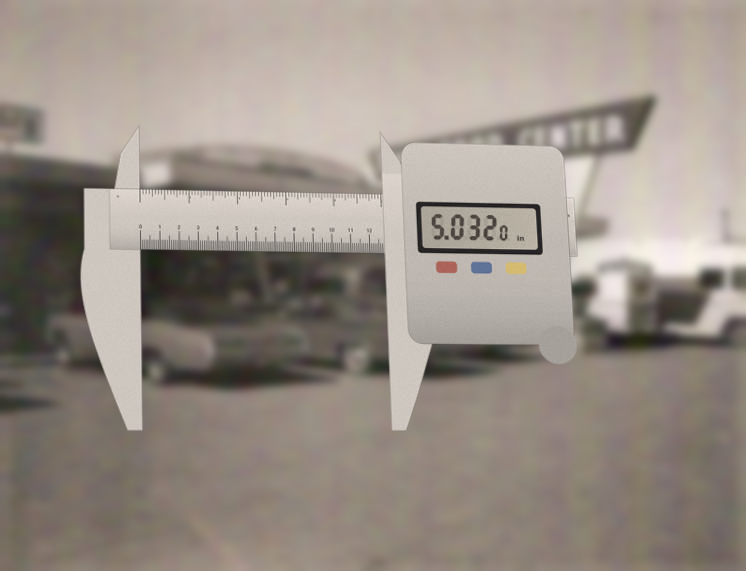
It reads 5.0320; in
